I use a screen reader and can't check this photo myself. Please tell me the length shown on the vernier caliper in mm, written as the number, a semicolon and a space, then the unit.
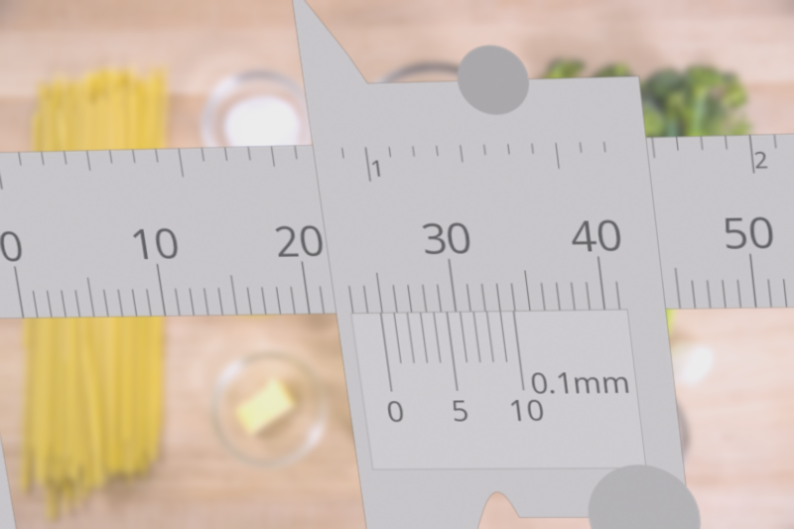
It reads 24.9; mm
